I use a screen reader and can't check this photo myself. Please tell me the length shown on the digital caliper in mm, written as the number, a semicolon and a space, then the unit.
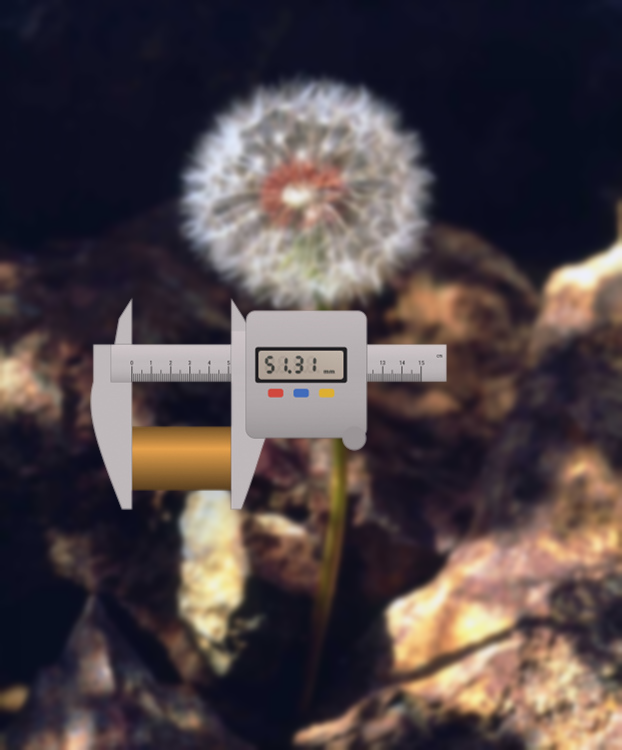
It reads 51.31; mm
